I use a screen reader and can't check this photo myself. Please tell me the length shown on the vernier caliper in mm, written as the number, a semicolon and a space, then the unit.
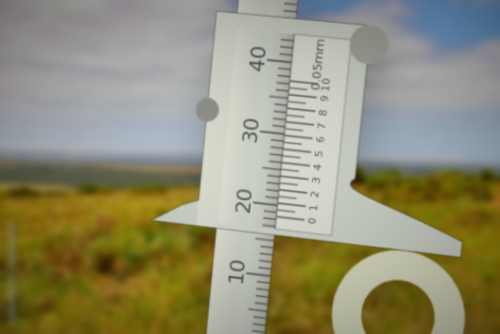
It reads 18.4; mm
